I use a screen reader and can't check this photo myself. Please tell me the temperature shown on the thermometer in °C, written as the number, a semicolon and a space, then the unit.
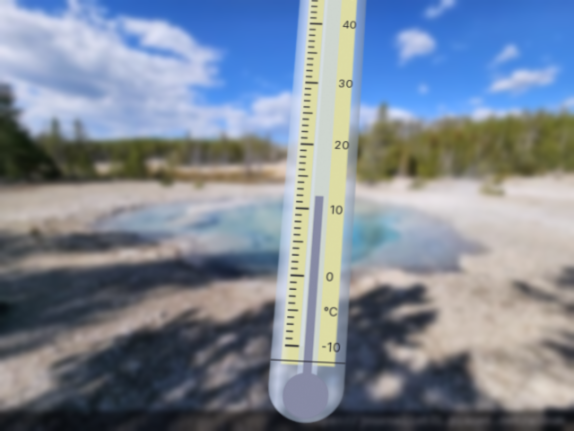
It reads 12; °C
